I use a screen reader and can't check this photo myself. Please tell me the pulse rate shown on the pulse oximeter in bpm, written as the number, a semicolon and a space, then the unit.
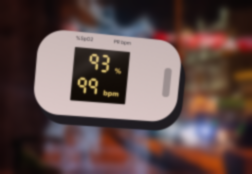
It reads 99; bpm
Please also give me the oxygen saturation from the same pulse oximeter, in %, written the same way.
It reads 93; %
